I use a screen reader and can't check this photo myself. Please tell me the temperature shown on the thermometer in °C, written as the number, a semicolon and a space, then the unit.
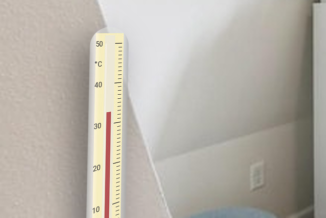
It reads 33; °C
